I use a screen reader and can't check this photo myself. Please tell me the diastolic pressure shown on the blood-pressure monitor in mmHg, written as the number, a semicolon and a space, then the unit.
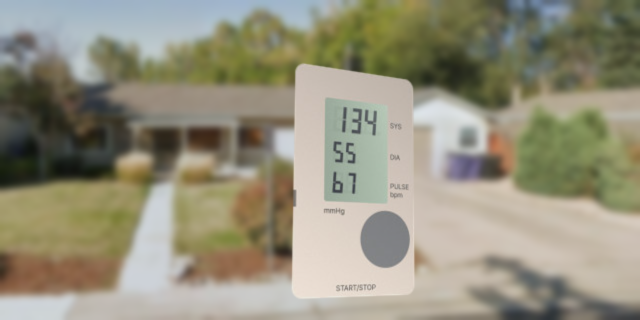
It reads 55; mmHg
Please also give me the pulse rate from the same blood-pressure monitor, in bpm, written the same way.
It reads 67; bpm
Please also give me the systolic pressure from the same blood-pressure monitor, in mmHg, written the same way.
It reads 134; mmHg
